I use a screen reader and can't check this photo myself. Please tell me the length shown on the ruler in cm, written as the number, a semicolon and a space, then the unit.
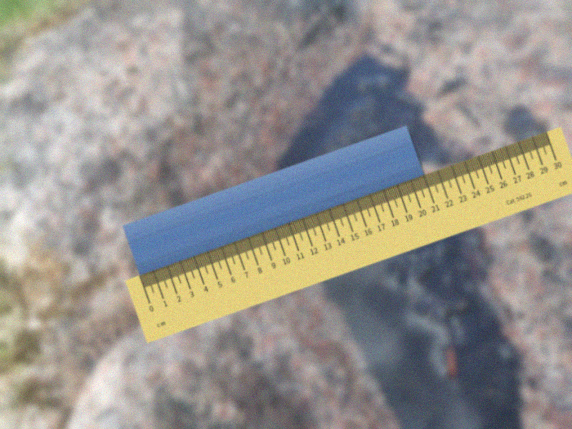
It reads 21; cm
